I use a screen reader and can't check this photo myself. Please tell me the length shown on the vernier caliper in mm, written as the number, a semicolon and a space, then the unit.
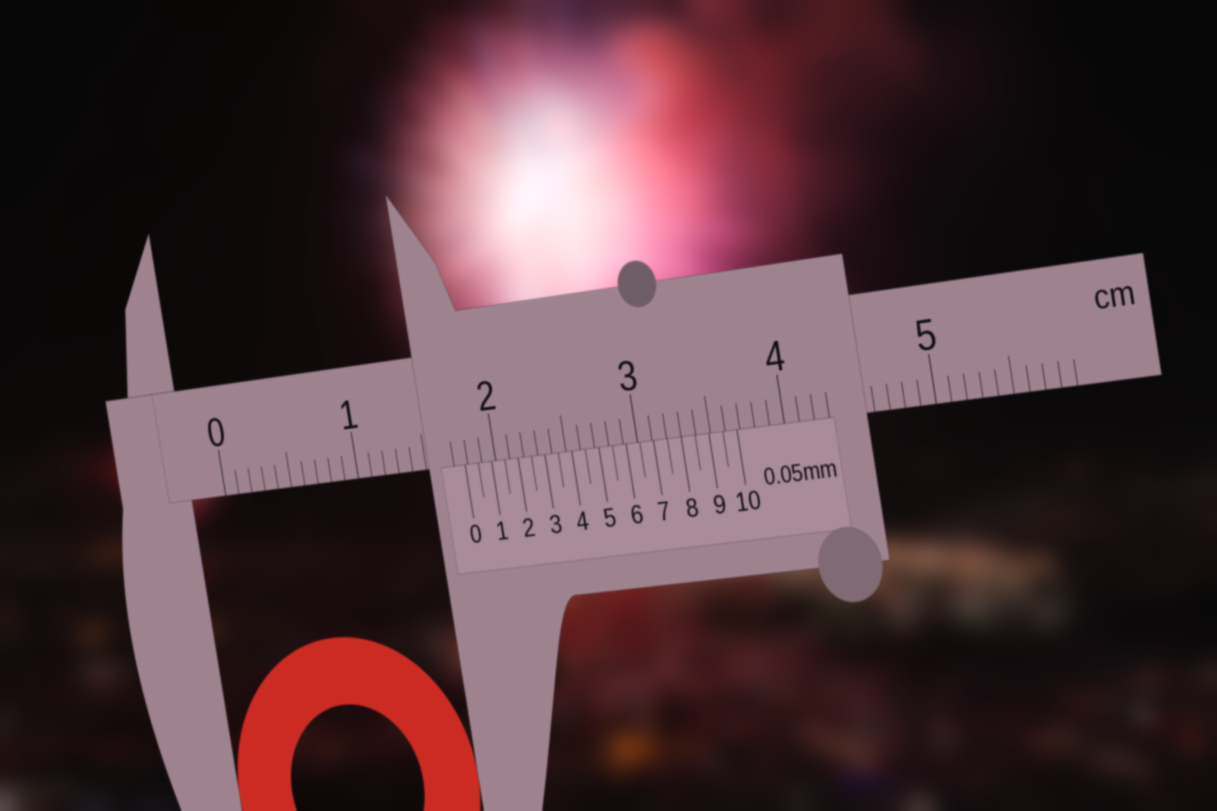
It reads 17.8; mm
